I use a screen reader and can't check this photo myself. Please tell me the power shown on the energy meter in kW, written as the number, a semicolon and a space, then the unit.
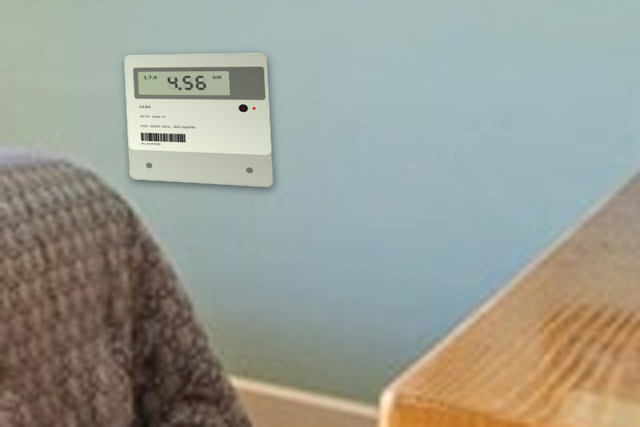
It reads 4.56; kW
